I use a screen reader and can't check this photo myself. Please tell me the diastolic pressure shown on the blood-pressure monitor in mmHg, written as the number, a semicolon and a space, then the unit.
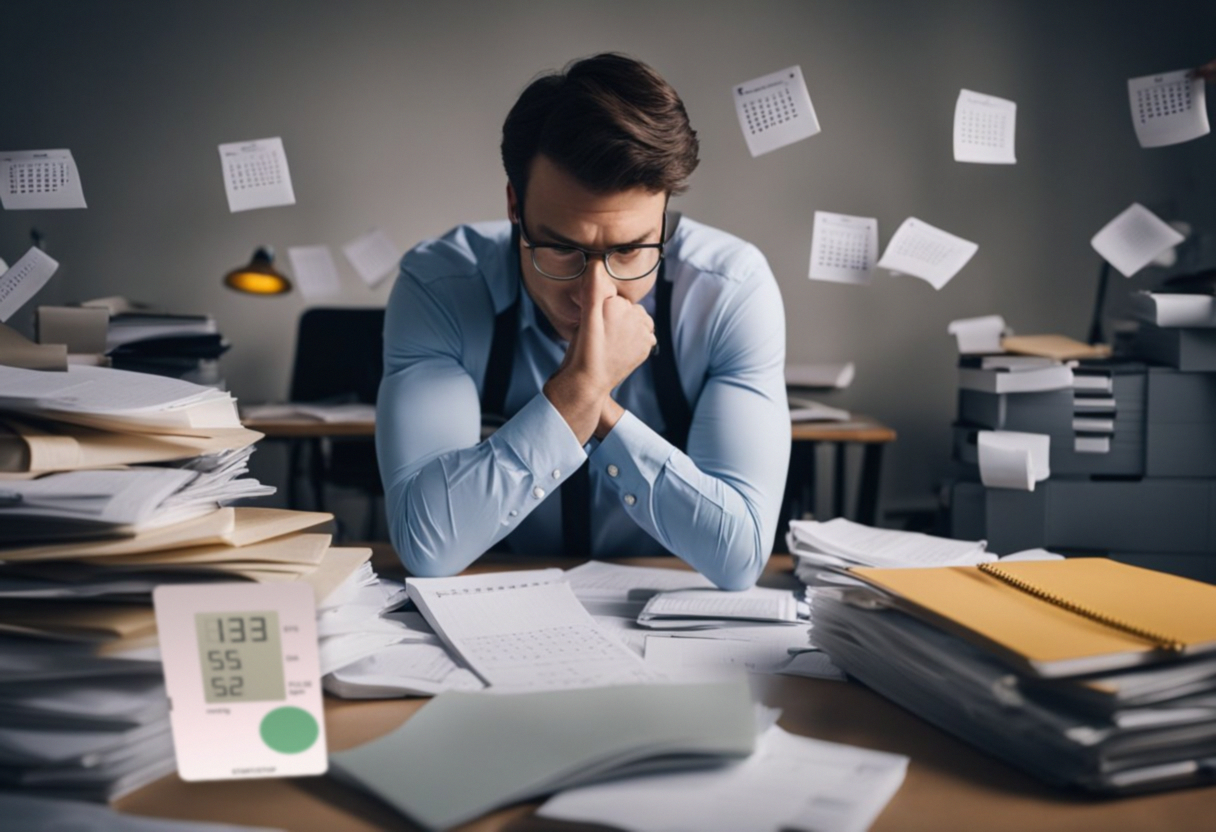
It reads 55; mmHg
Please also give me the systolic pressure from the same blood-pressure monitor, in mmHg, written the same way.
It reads 133; mmHg
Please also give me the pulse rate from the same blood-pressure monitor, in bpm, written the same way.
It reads 52; bpm
